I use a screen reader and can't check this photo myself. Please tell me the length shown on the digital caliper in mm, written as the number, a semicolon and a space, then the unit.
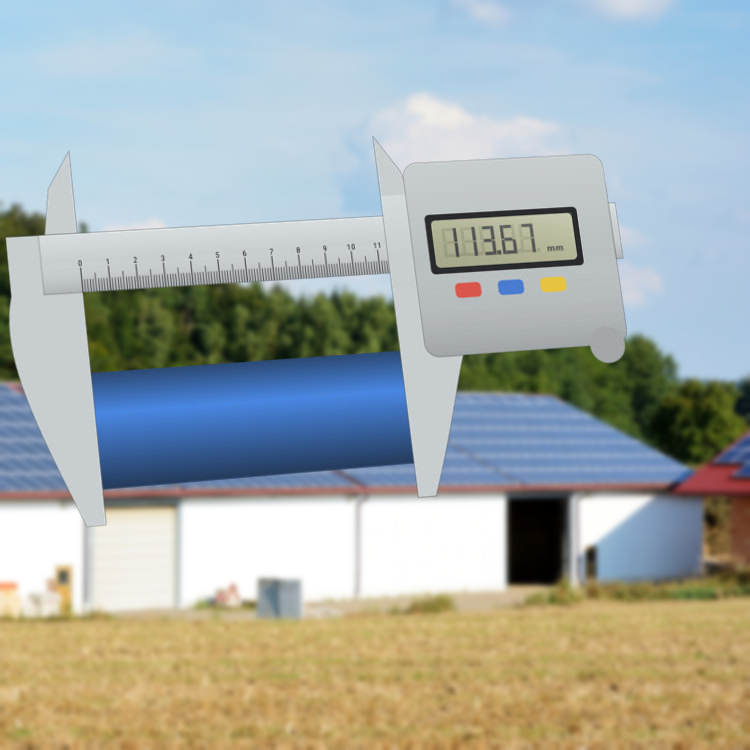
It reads 113.67; mm
